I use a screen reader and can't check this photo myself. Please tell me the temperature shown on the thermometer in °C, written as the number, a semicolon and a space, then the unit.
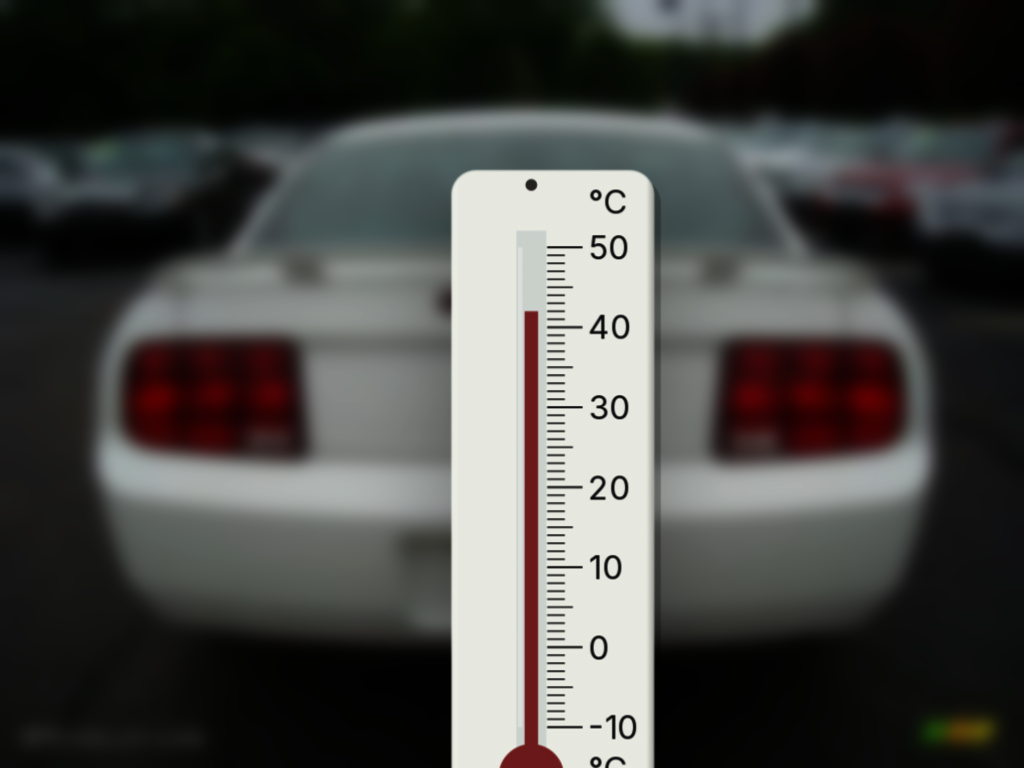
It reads 42; °C
